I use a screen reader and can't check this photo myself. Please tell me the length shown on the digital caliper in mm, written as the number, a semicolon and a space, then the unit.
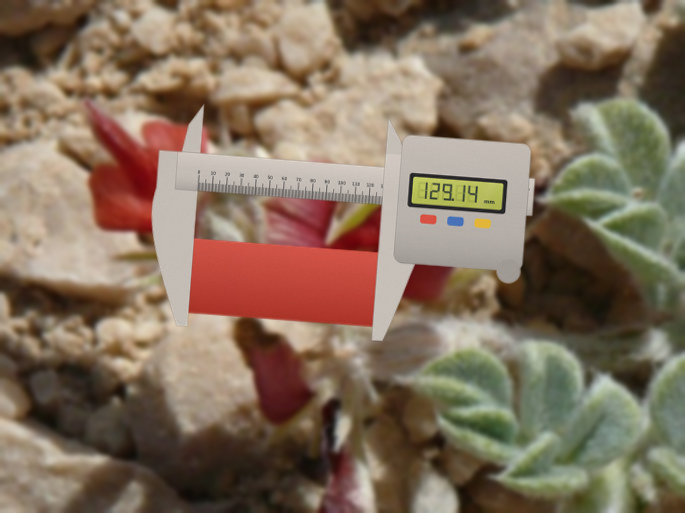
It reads 129.14; mm
